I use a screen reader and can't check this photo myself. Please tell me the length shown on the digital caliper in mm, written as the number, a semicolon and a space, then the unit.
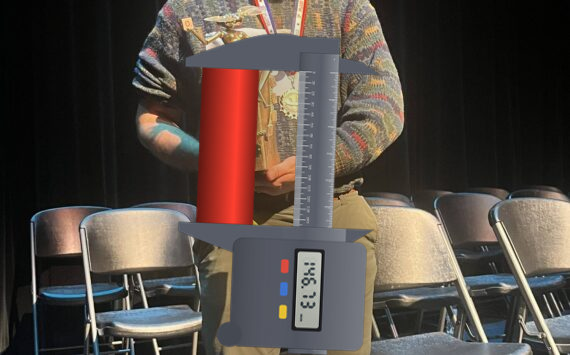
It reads 146.73; mm
